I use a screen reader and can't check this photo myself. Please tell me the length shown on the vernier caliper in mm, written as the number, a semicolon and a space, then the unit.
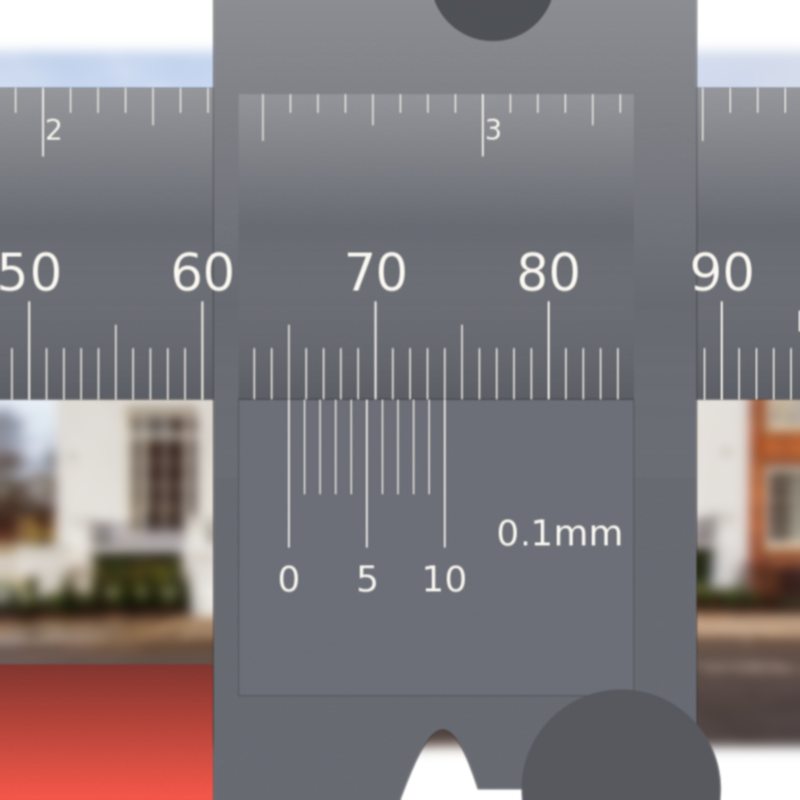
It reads 65.0; mm
